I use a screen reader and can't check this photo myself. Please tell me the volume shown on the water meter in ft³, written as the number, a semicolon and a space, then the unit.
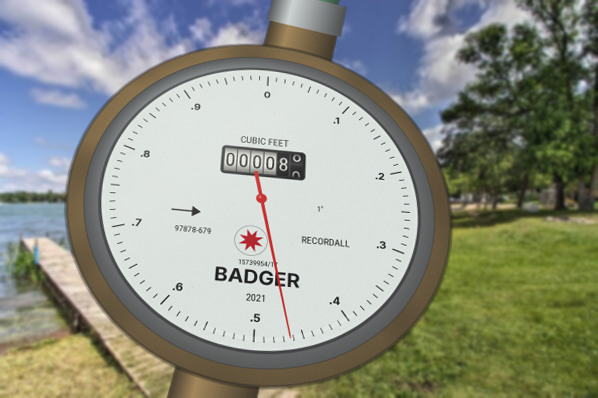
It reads 88.46; ft³
